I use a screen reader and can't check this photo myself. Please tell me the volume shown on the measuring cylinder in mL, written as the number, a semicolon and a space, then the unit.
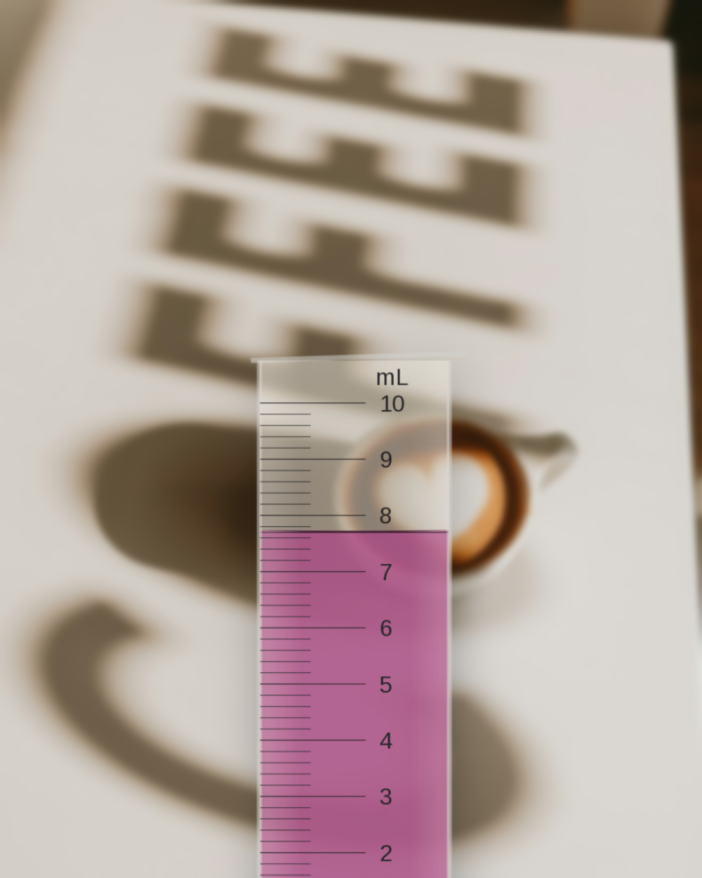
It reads 7.7; mL
